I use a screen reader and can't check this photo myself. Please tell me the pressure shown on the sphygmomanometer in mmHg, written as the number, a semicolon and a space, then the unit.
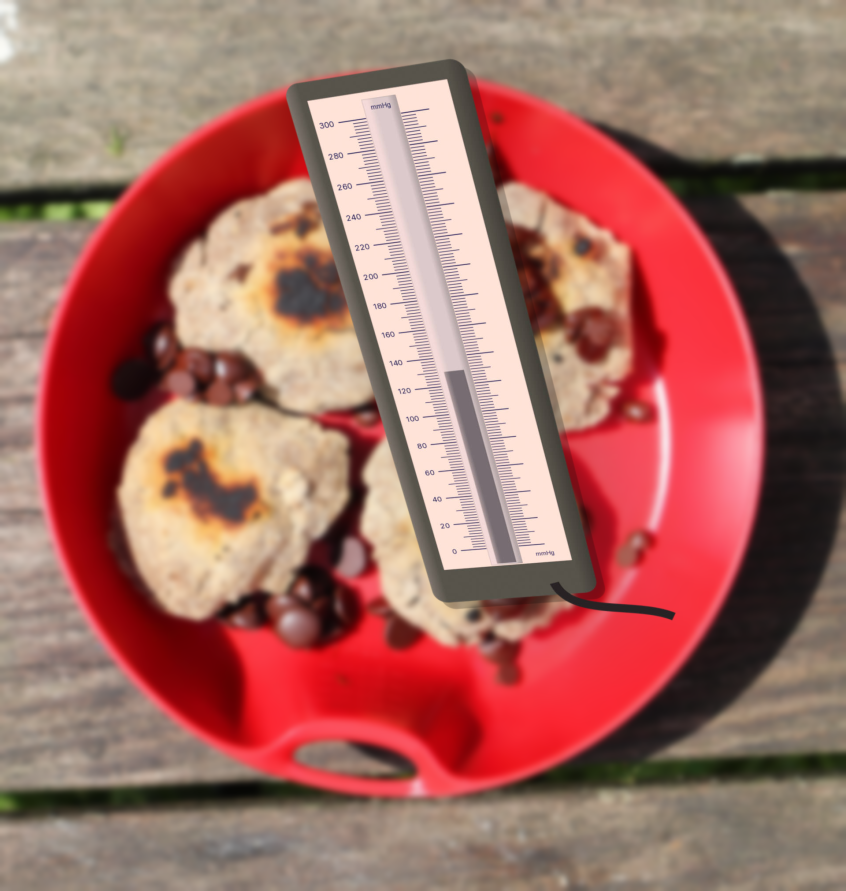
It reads 130; mmHg
